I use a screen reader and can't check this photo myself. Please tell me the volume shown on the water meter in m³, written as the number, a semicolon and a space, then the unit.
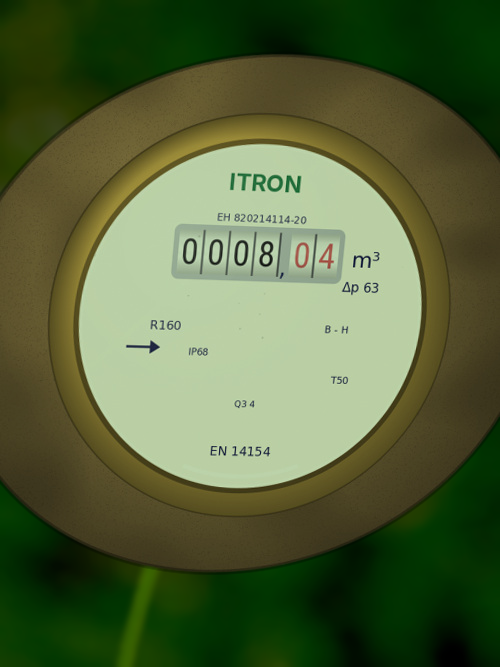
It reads 8.04; m³
